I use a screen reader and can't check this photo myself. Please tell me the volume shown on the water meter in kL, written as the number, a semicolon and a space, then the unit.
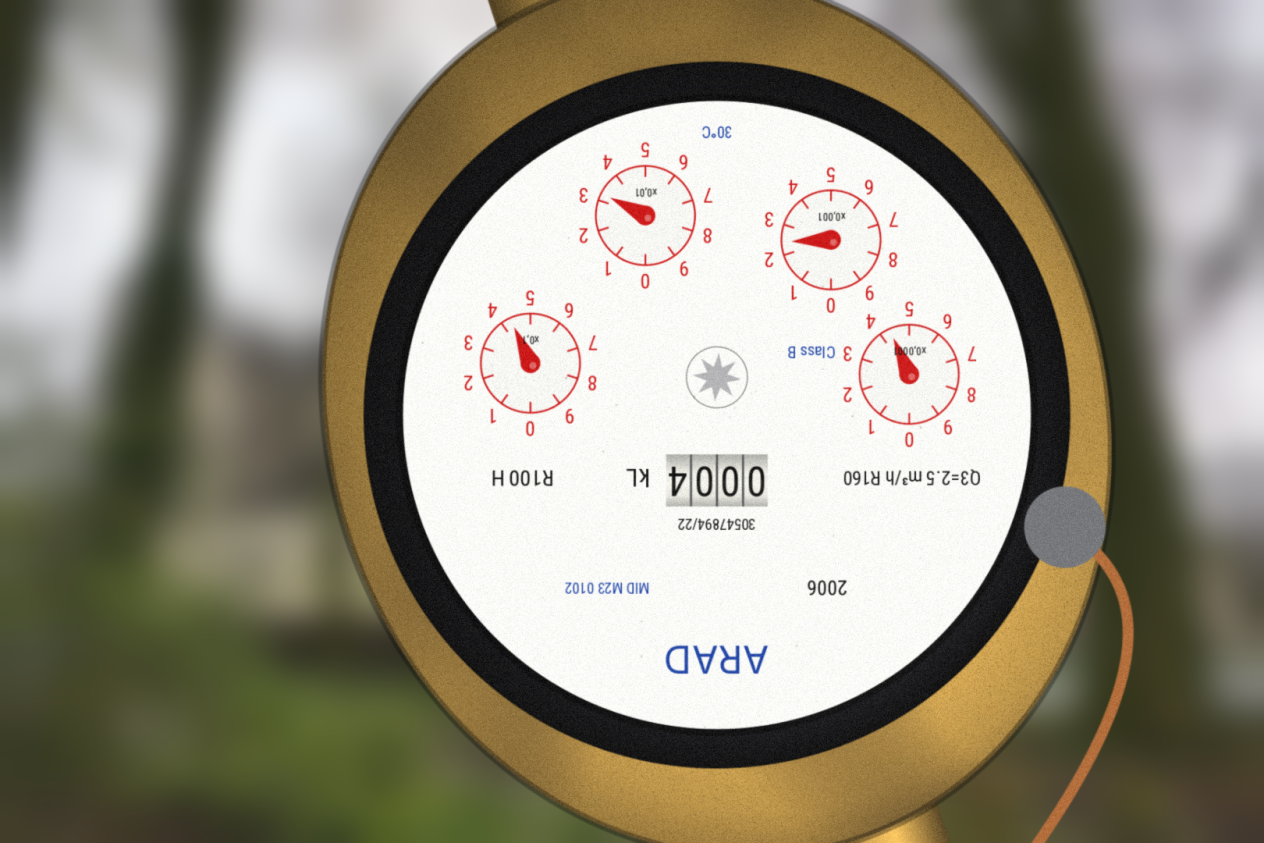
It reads 4.4324; kL
